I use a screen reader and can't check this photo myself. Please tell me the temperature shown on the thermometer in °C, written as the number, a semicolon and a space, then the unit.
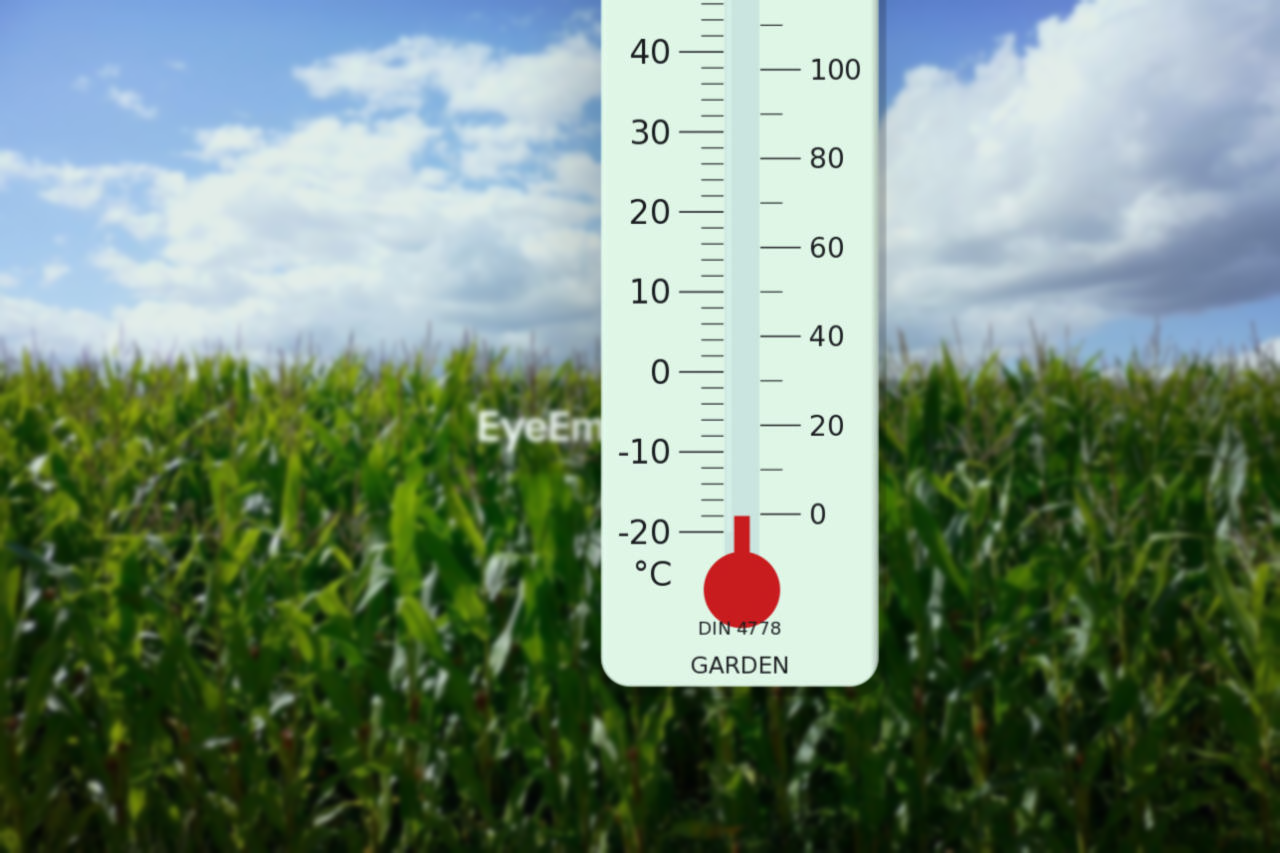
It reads -18; °C
